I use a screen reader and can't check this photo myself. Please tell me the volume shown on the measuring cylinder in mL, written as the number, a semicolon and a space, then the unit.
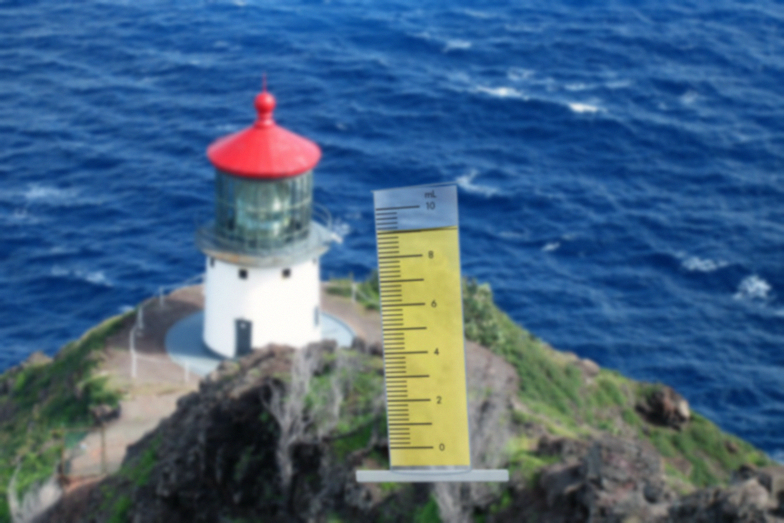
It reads 9; mL
